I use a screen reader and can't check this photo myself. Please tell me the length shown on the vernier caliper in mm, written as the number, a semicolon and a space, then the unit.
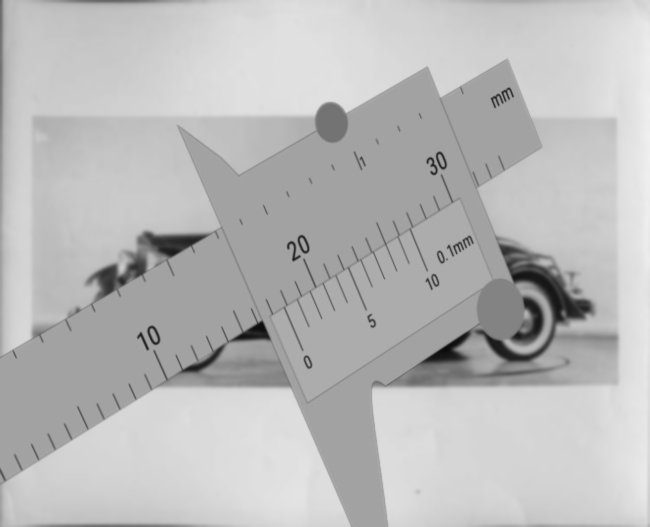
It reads 17.8; mm
